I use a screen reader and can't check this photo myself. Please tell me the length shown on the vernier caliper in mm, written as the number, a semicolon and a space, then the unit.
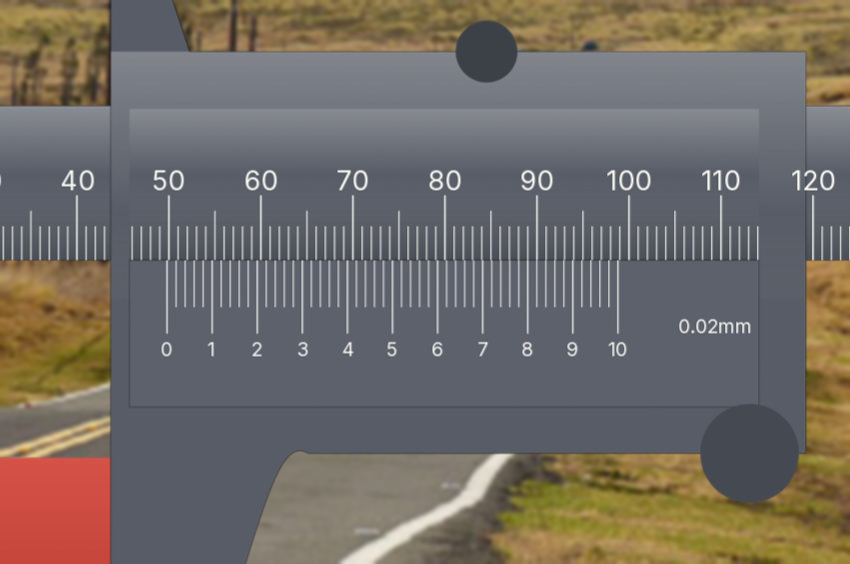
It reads 49.8; mm
